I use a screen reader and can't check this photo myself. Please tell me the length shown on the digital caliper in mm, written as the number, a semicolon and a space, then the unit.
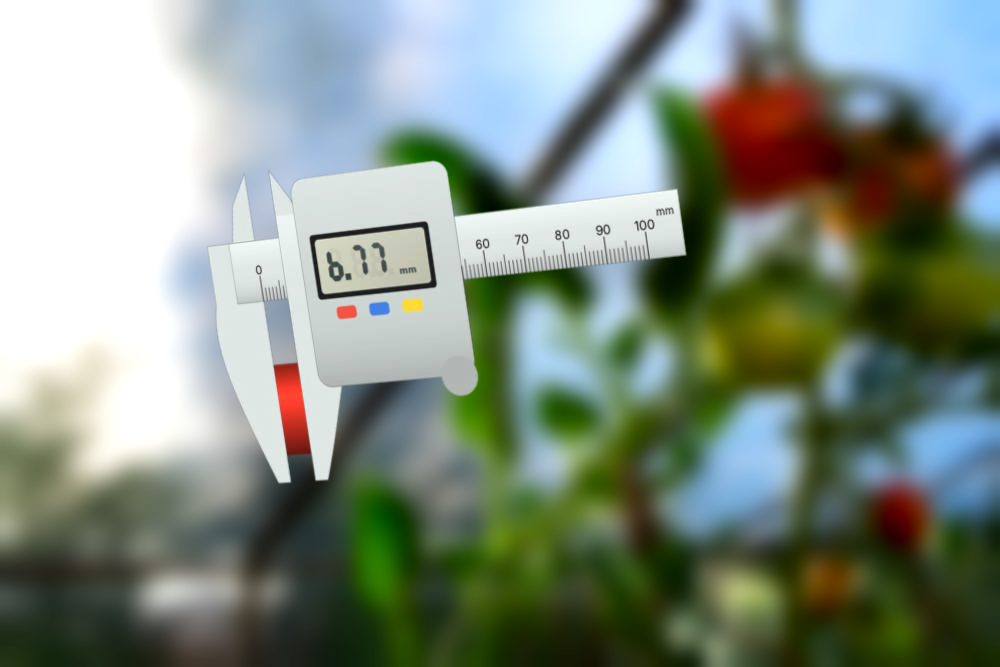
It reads 6.77; mm
